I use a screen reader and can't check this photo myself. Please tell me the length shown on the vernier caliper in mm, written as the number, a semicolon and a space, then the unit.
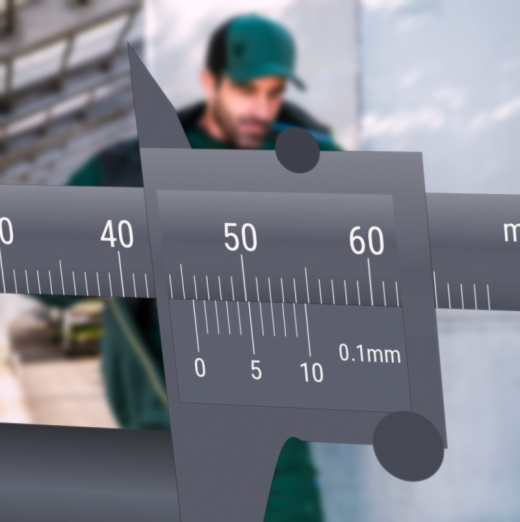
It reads 45.7; mm
